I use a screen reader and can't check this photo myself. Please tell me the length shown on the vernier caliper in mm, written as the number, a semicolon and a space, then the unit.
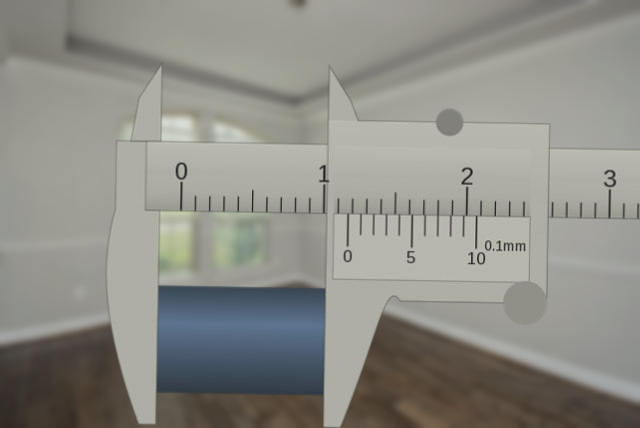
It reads 11.7; mm
